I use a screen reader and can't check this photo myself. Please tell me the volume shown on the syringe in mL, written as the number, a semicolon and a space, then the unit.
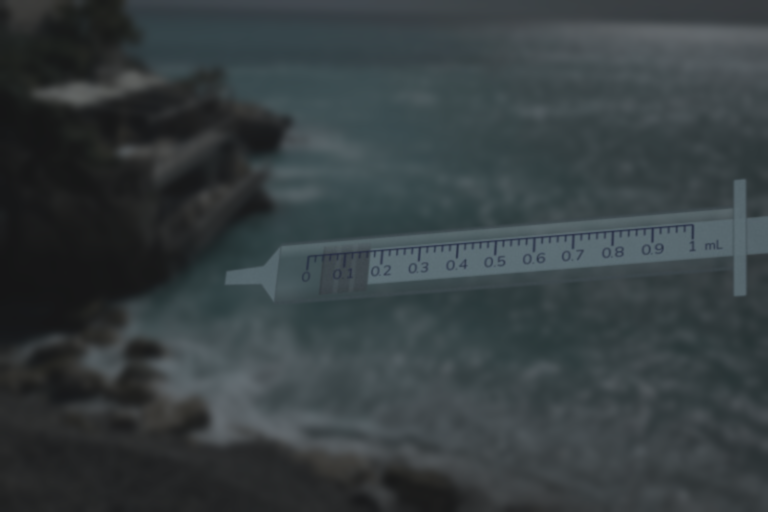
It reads 0.04; mL
